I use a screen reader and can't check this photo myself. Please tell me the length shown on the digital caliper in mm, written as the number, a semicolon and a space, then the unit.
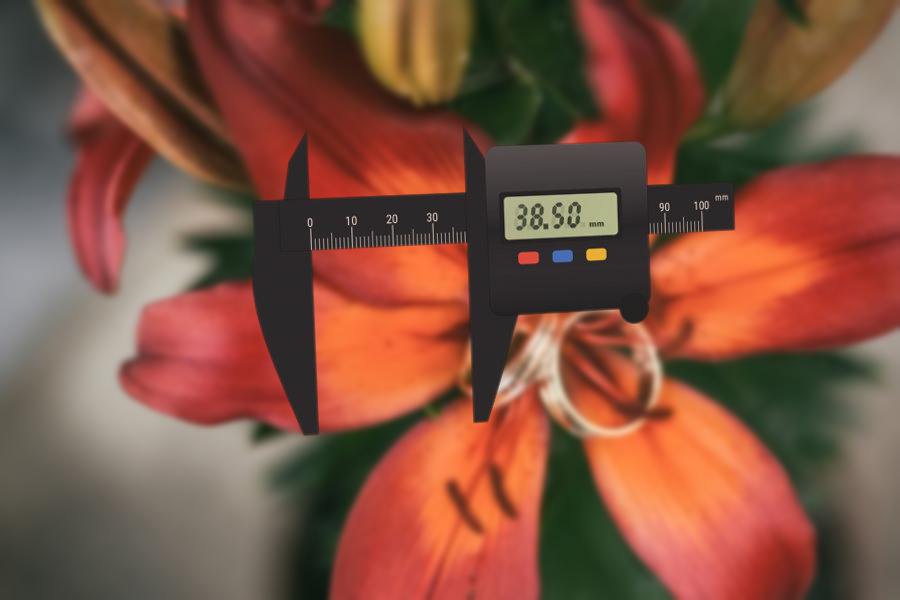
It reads 38.50; mm
